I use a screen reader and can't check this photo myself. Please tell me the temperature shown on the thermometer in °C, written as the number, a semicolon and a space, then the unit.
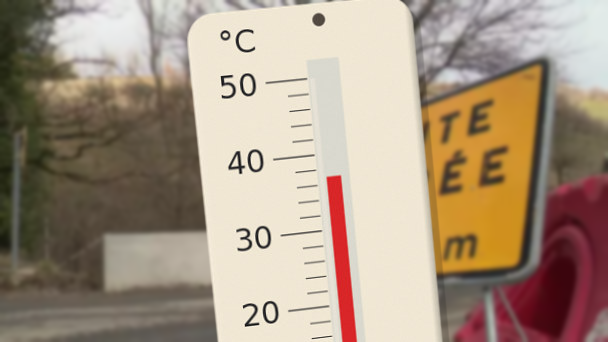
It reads 37; °C
